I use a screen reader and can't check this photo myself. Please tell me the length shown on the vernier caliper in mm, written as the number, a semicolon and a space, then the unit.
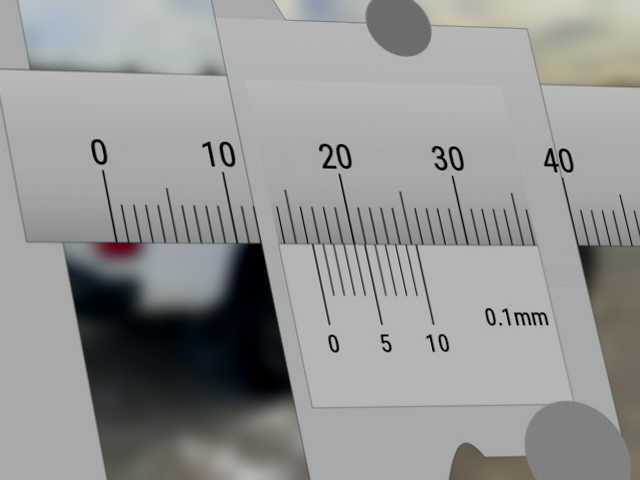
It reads 16.4; mm
